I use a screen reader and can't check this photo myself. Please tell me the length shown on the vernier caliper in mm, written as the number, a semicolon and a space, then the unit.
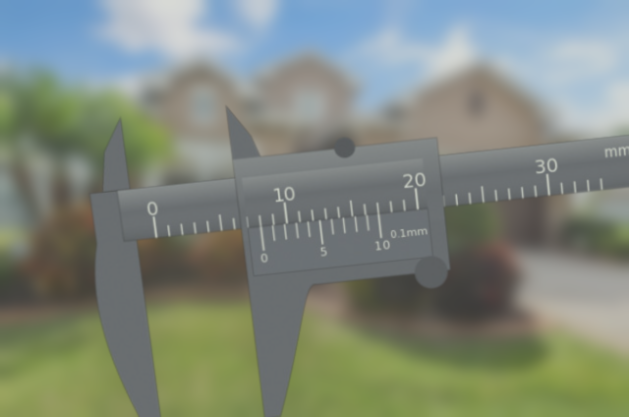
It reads 8.0; mm
